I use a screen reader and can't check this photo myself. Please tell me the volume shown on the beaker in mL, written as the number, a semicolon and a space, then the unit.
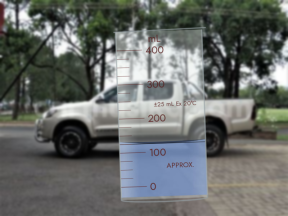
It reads 125; mL
